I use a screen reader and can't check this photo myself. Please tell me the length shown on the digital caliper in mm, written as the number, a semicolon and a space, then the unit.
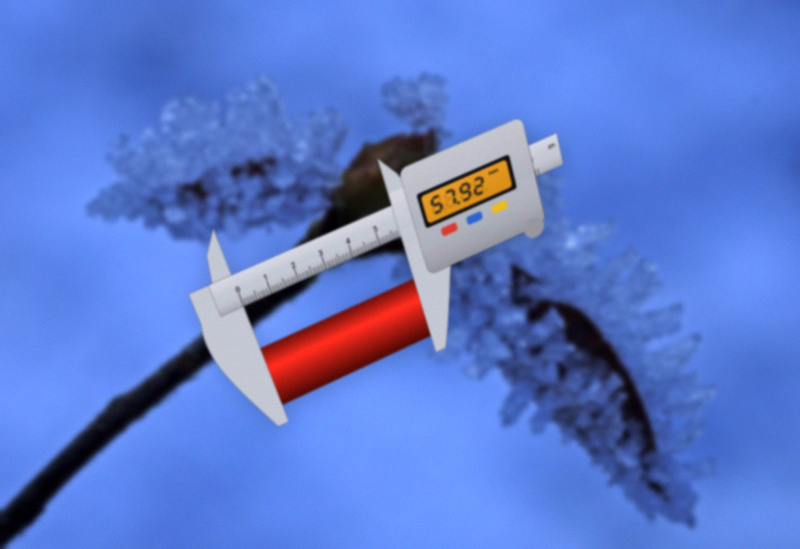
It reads 57.92; mm
